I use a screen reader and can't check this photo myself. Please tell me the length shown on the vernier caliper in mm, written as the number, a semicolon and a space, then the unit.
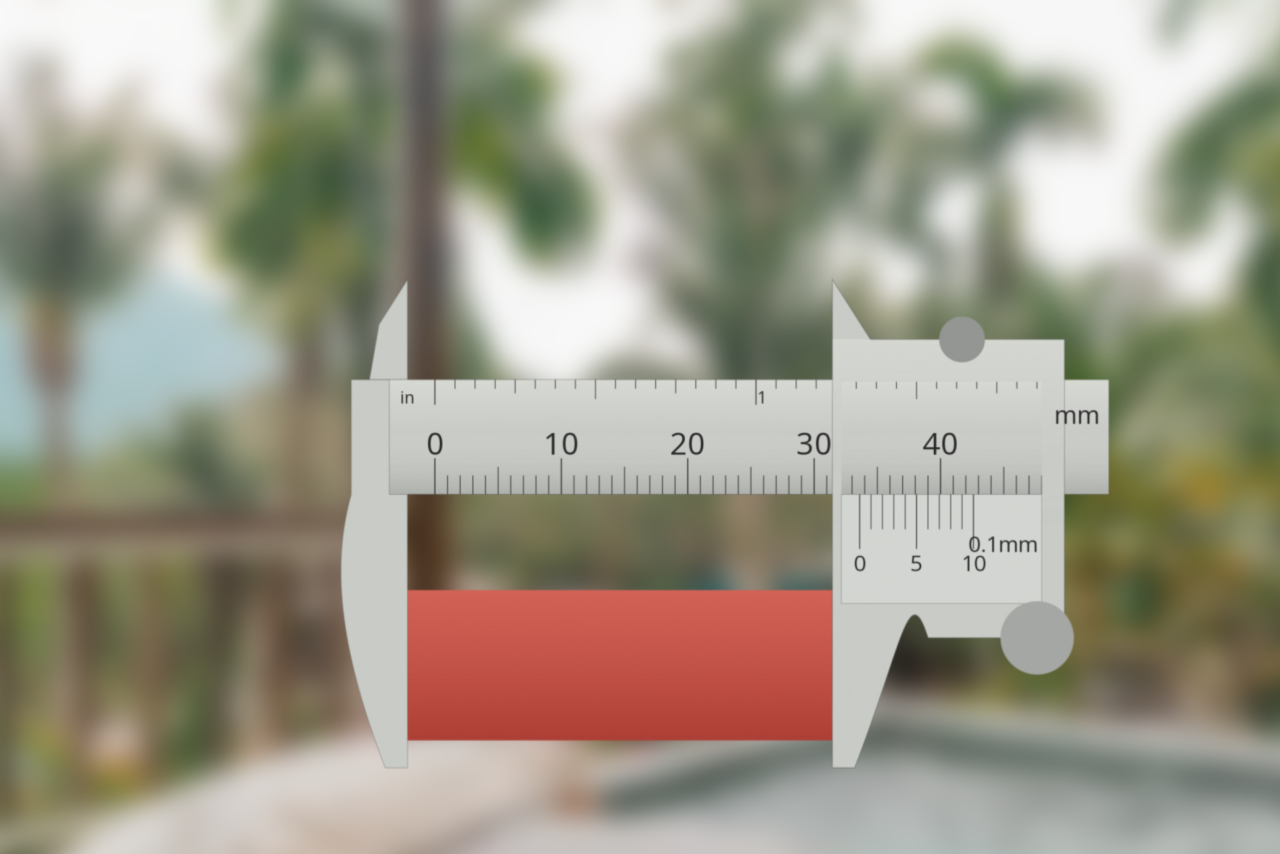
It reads 33.6; mm
